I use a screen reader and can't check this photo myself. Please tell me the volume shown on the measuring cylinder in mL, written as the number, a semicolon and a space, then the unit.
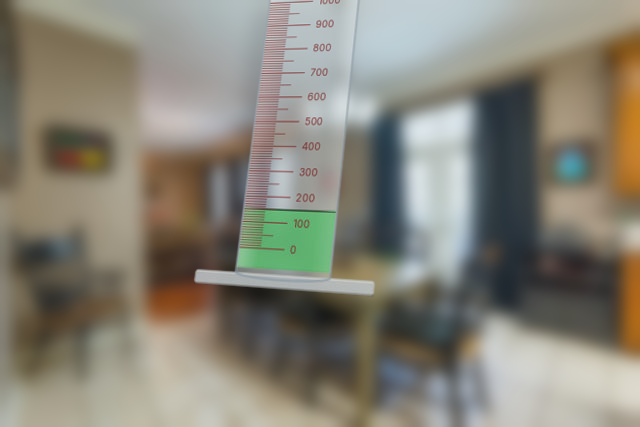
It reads 150; mL
